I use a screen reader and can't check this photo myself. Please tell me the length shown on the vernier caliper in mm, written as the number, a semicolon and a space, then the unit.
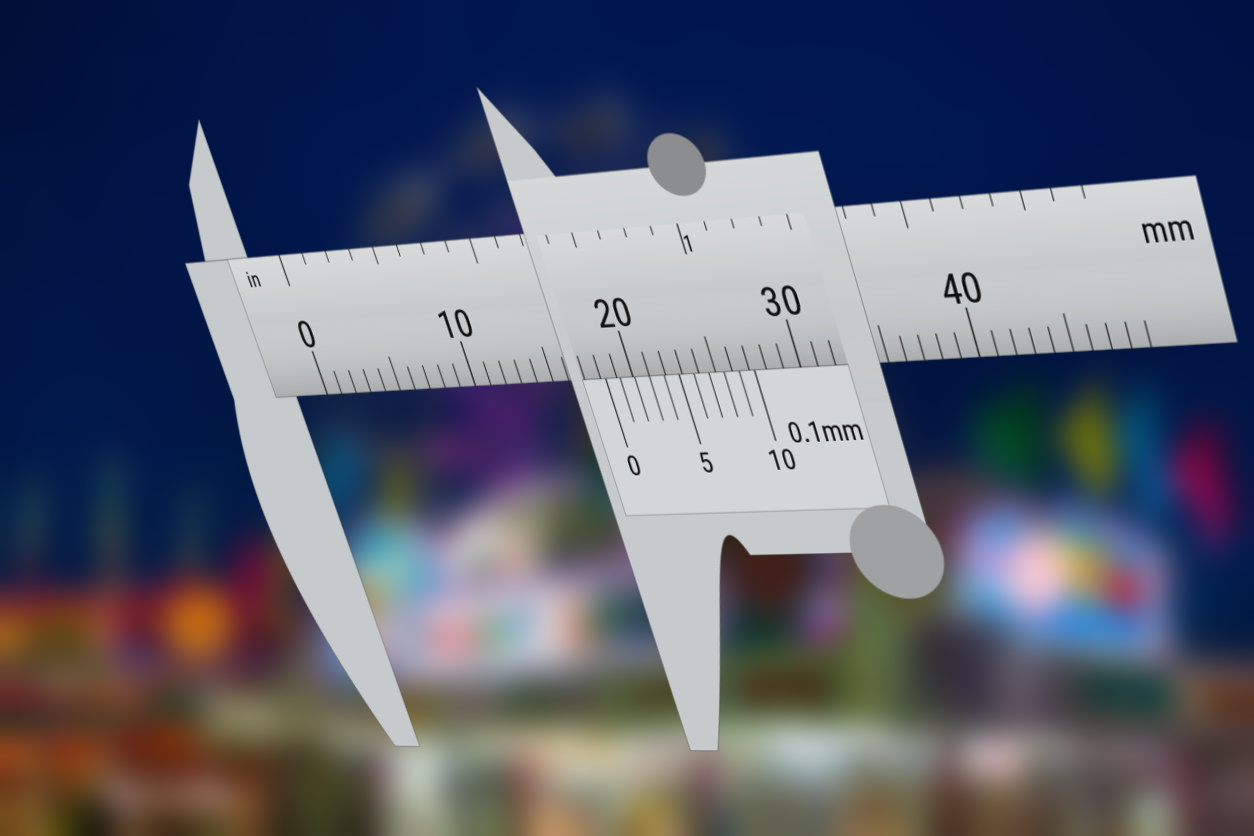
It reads 18.3; mm
